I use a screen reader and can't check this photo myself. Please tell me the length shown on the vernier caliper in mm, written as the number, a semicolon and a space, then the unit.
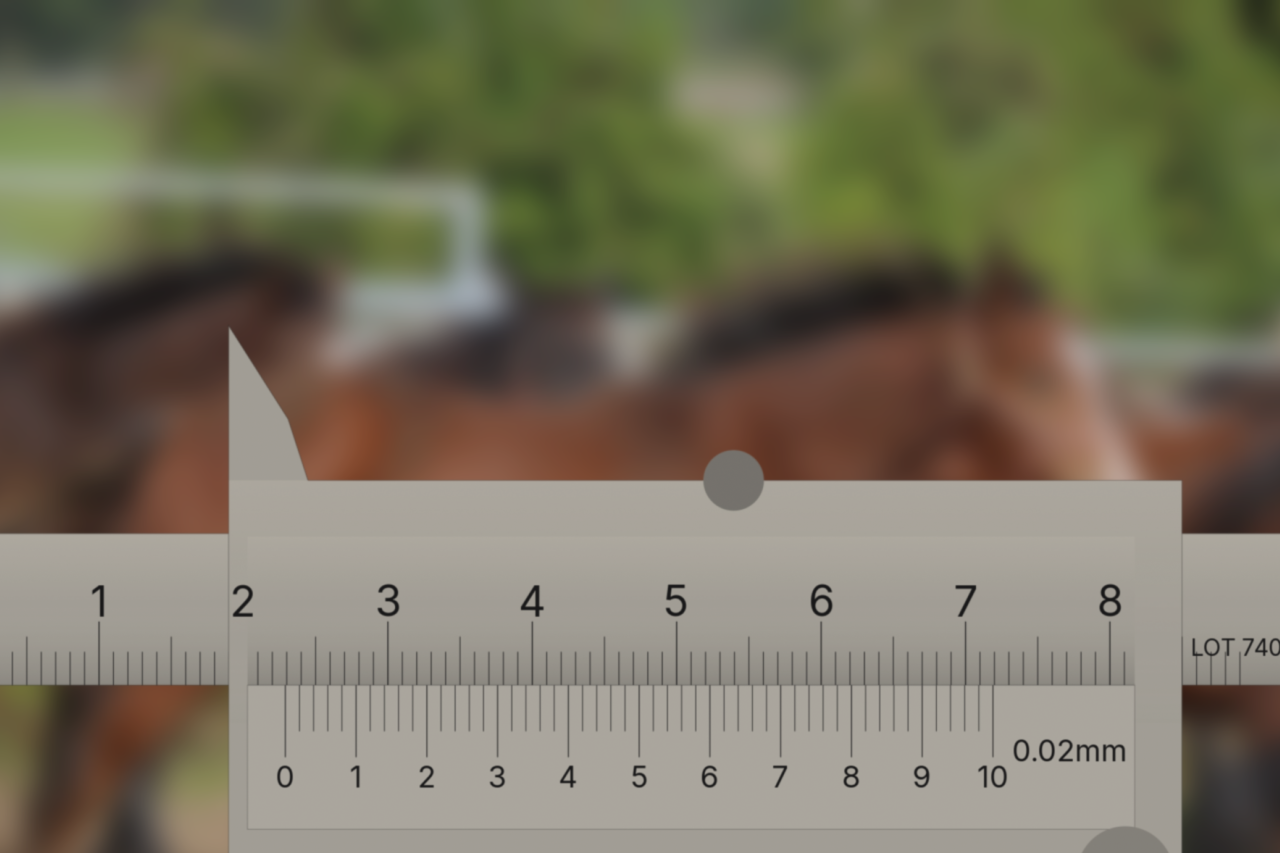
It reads 22.9; mm
